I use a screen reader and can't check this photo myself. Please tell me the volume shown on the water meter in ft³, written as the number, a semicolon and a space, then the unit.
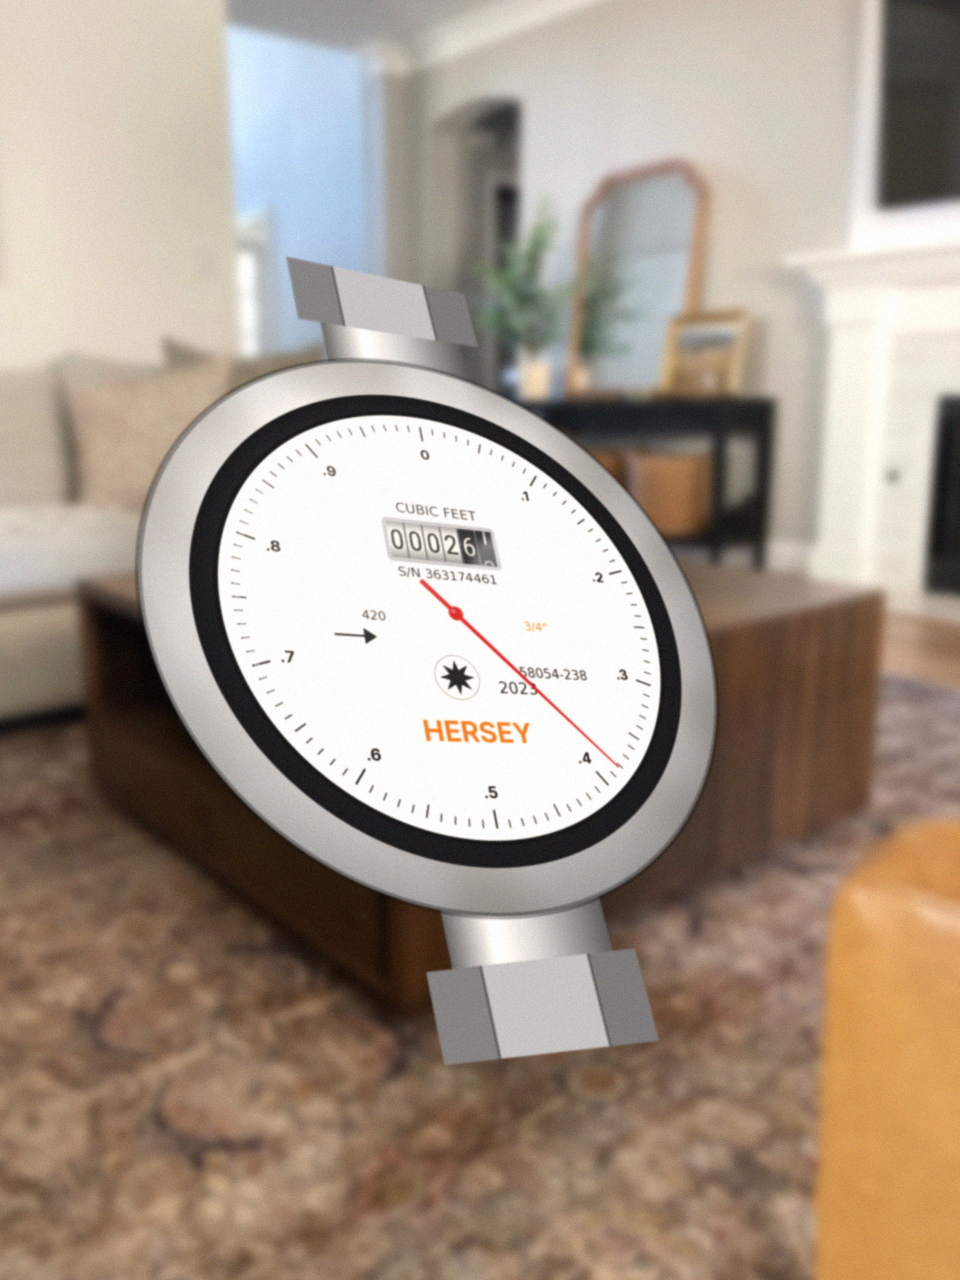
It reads 261.38; ft³
